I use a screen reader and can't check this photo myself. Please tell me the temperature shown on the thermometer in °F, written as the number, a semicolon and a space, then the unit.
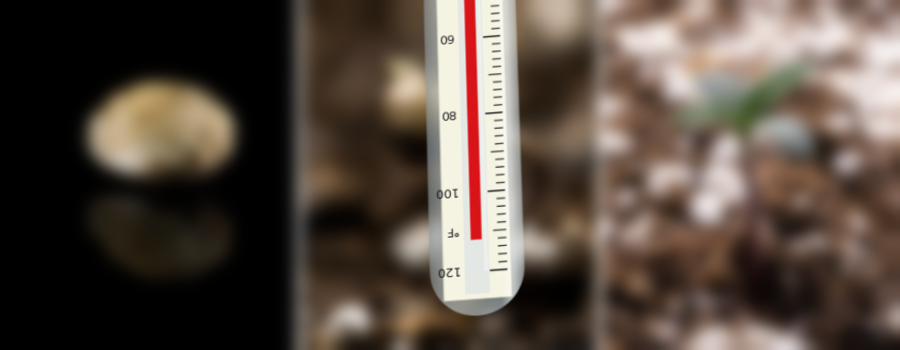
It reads 112; °F
